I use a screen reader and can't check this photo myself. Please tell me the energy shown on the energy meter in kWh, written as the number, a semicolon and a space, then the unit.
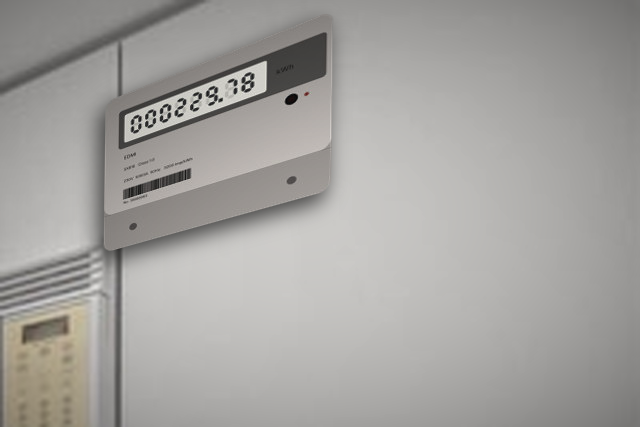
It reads 229.78; kWh
